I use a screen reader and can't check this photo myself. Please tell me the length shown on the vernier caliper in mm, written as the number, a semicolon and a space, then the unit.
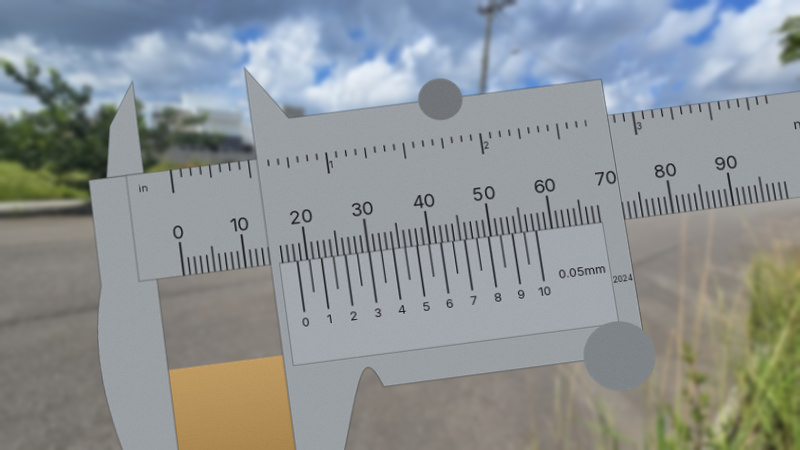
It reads 18.4; mm
